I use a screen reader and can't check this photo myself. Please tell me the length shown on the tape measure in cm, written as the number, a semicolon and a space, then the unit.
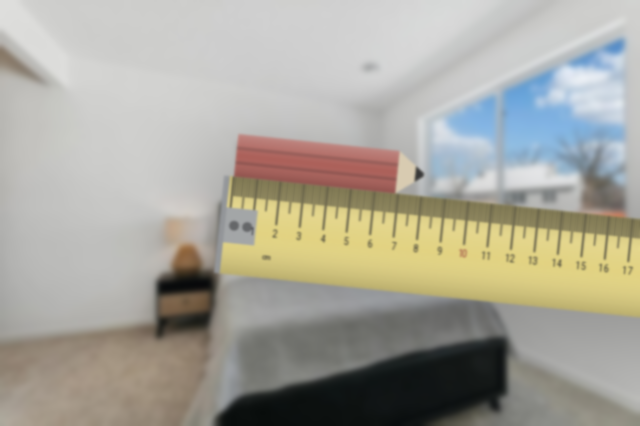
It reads 8; cm
